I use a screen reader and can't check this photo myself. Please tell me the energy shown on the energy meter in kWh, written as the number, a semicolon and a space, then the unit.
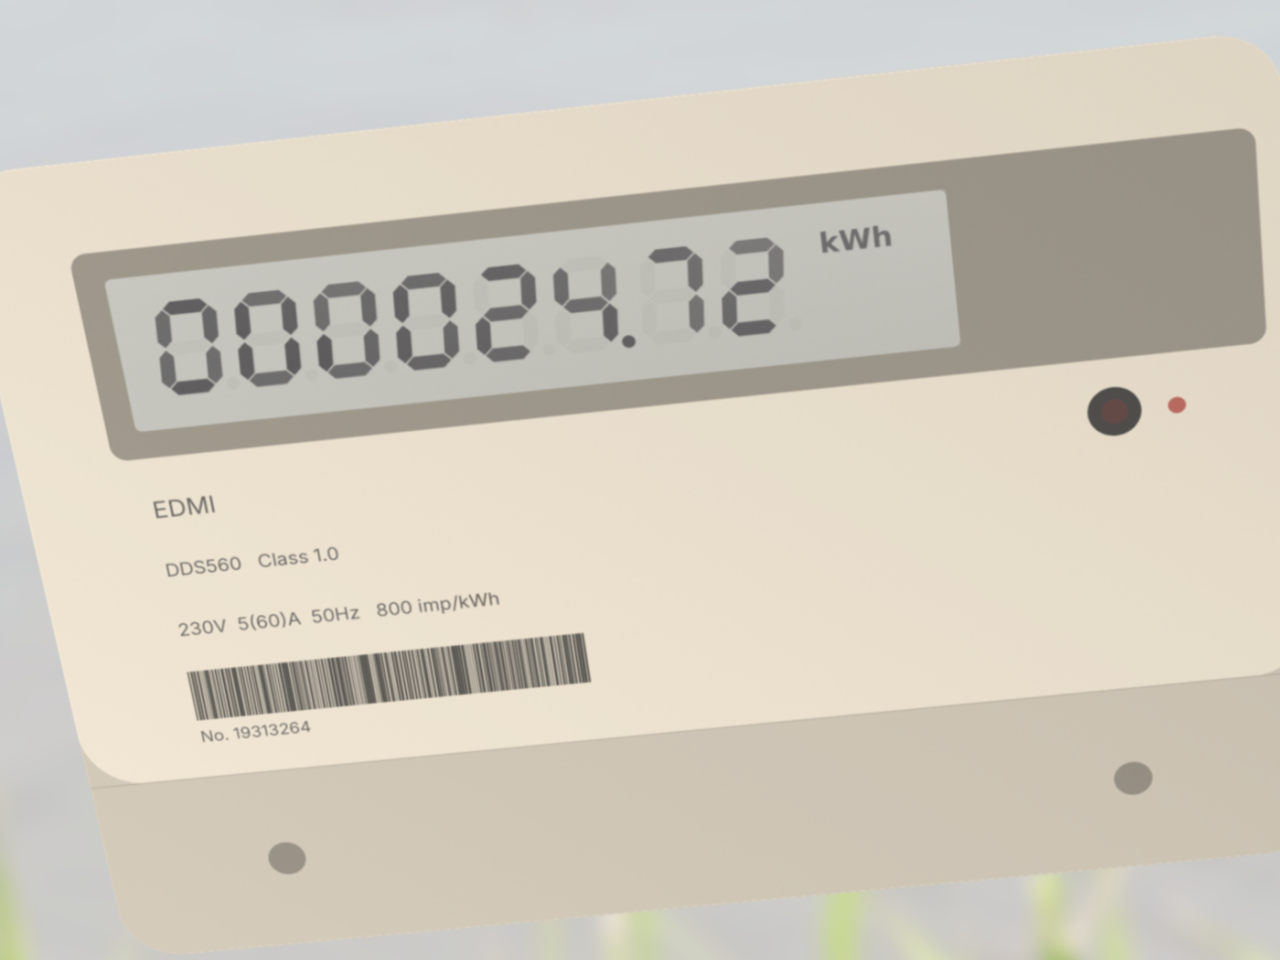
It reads 24.72; kWh
